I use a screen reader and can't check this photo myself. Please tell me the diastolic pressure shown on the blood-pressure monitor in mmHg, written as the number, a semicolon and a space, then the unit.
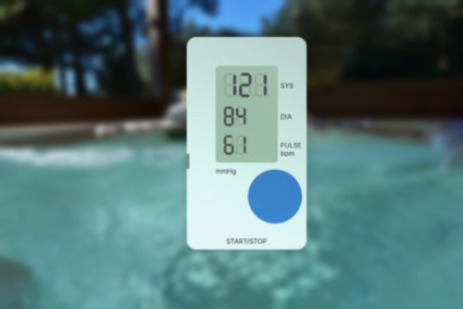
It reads 84; mmHg
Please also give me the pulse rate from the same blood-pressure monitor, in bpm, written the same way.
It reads 61; bpm
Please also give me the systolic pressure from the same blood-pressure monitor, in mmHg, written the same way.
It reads 121; mmHg
